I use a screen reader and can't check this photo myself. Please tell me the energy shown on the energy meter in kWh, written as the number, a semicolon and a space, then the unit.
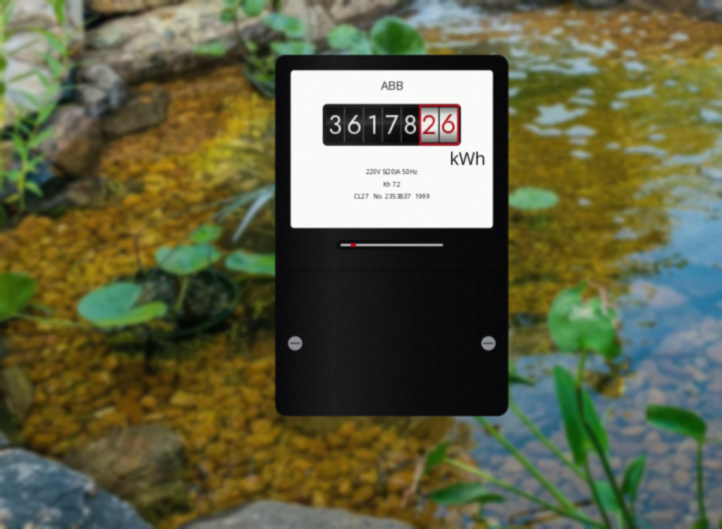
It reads 36178.26; kWh
